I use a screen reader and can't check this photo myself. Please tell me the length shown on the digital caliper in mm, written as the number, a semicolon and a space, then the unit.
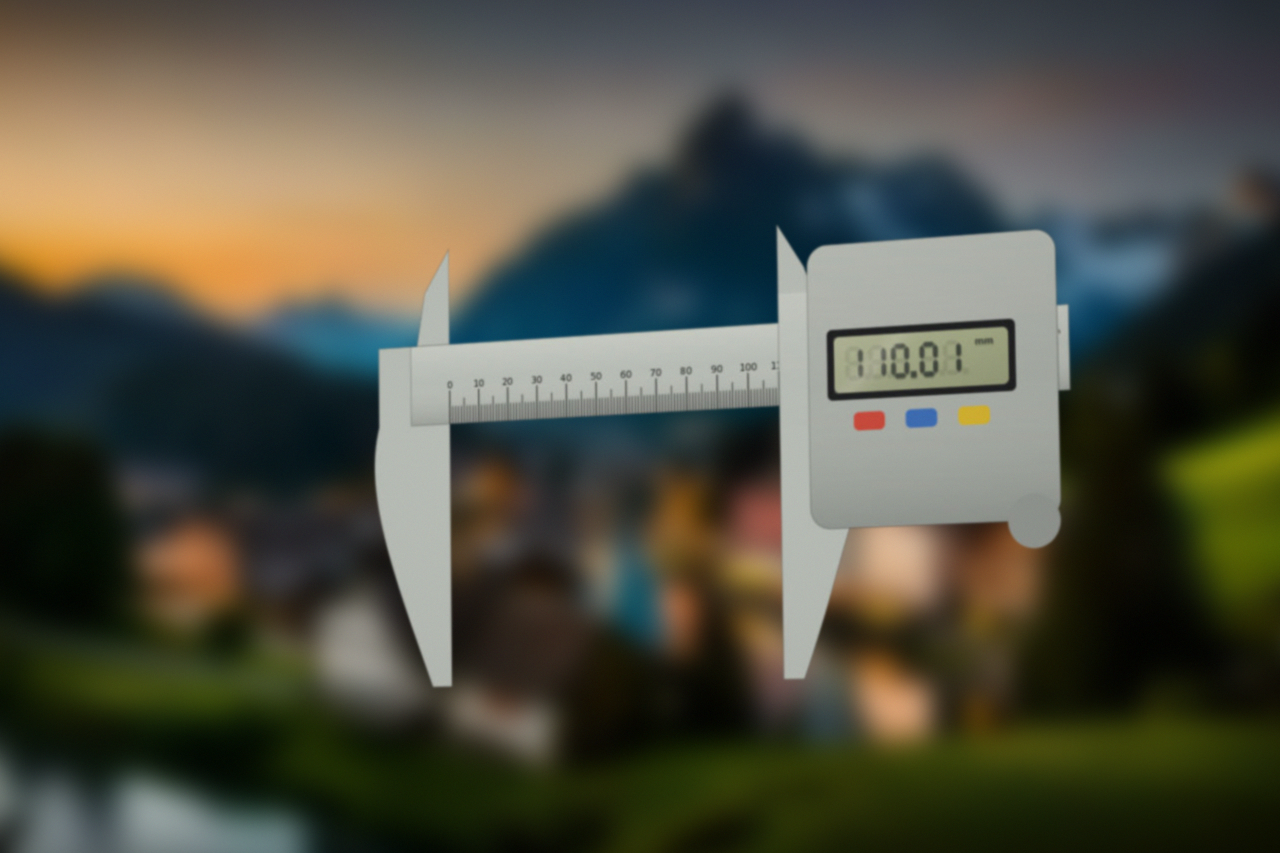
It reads 110.01; mm
